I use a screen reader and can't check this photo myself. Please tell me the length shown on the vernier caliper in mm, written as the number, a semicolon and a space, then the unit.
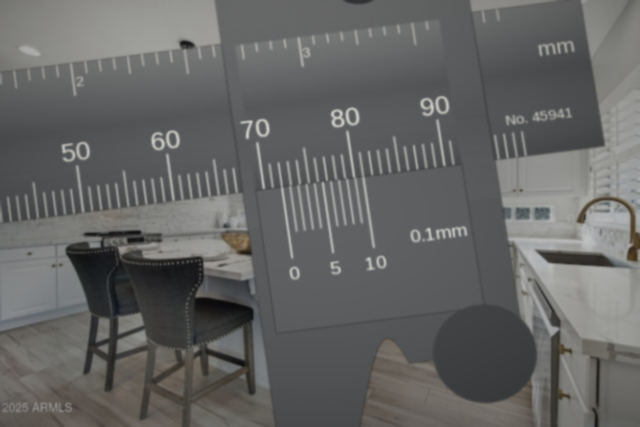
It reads 72.0; mm
